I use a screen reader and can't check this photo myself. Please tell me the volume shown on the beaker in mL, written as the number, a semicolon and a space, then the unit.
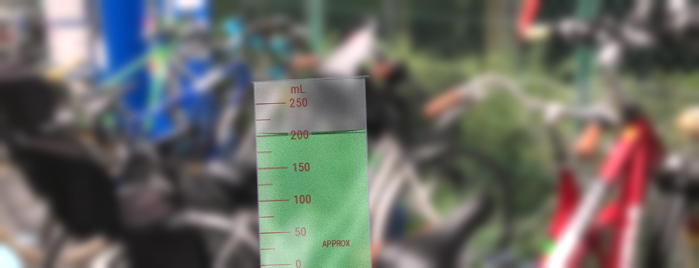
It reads 200; mL
